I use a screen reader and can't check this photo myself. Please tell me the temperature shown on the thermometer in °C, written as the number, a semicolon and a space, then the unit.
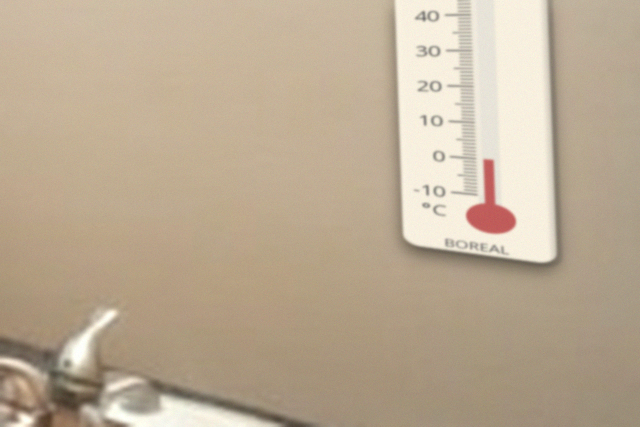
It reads 0; °C
